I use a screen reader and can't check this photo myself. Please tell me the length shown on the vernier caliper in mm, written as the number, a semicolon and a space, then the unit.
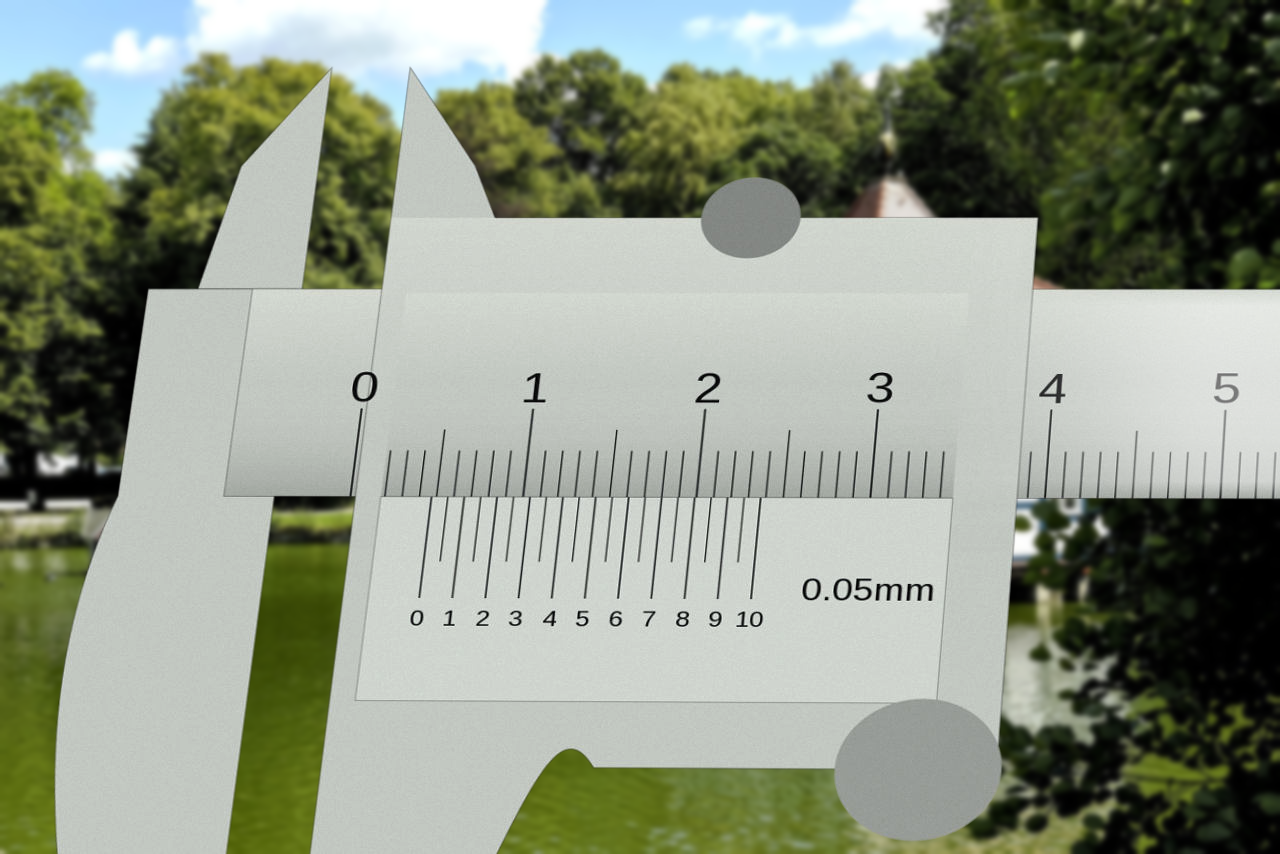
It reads 4.7; mm
